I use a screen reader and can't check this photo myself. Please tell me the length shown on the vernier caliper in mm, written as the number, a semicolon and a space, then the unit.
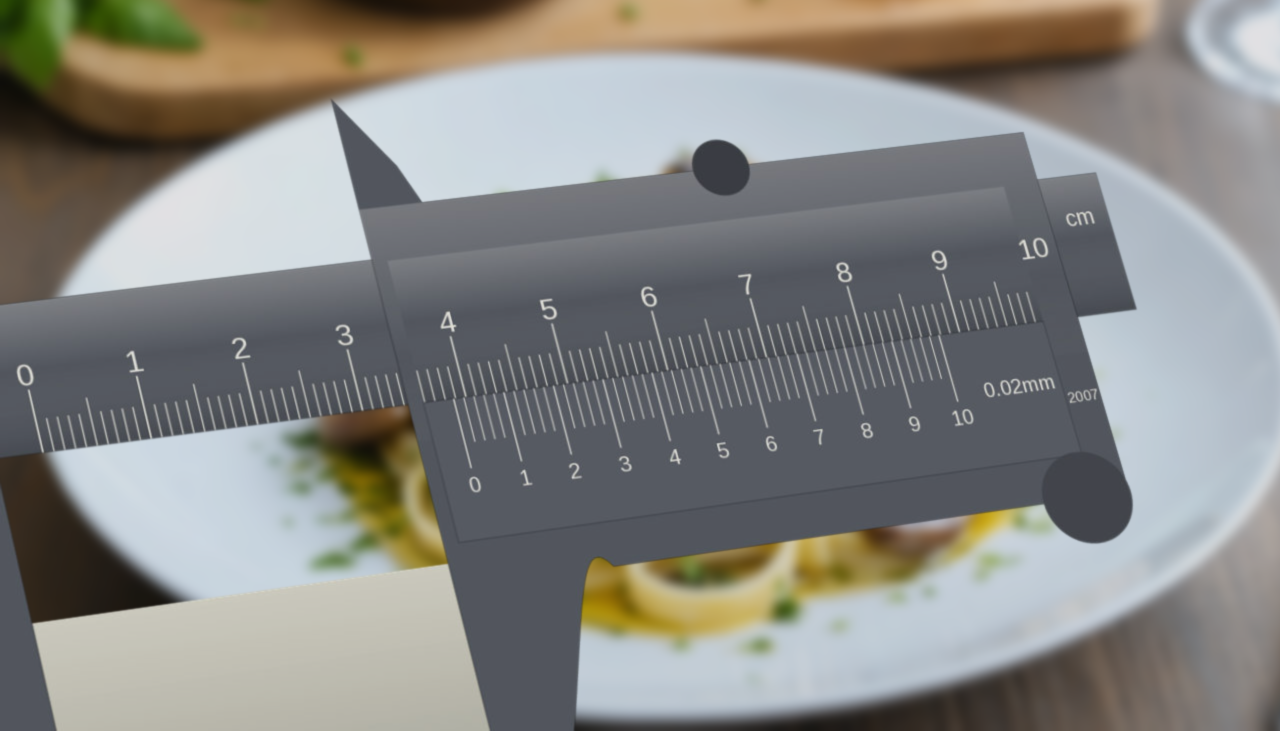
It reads 38.8; mm
